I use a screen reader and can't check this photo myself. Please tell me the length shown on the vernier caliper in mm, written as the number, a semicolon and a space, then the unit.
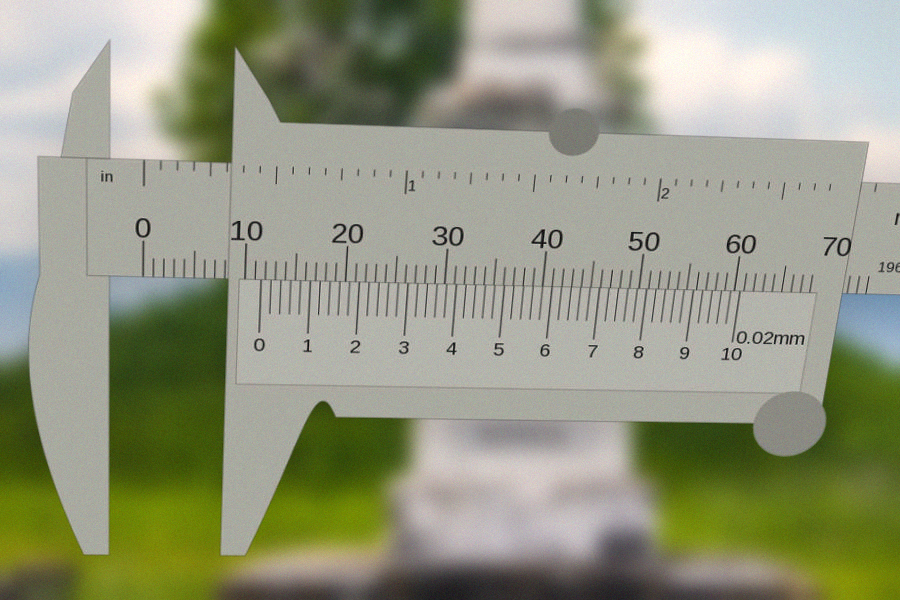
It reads 11.6; mm
